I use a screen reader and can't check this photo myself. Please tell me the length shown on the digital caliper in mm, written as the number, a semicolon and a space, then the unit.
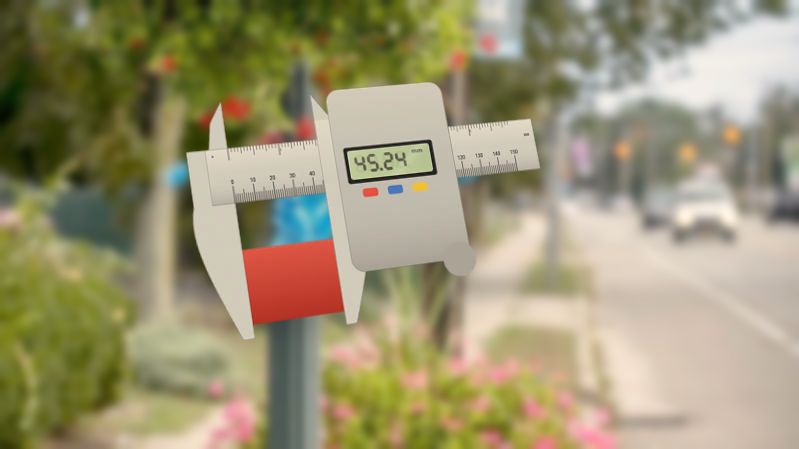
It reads 45.24; mm
